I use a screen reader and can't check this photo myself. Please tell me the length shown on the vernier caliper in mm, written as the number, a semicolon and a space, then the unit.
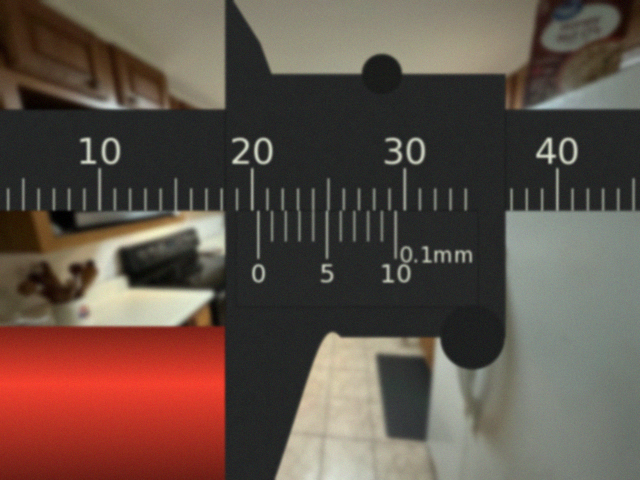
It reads 20.4; mm
